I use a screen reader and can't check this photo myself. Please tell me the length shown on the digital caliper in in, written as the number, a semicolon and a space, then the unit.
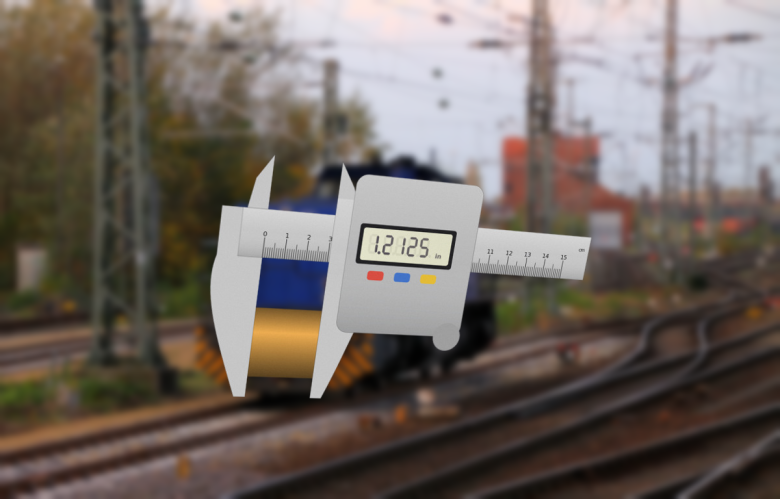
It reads 1.2125; in
